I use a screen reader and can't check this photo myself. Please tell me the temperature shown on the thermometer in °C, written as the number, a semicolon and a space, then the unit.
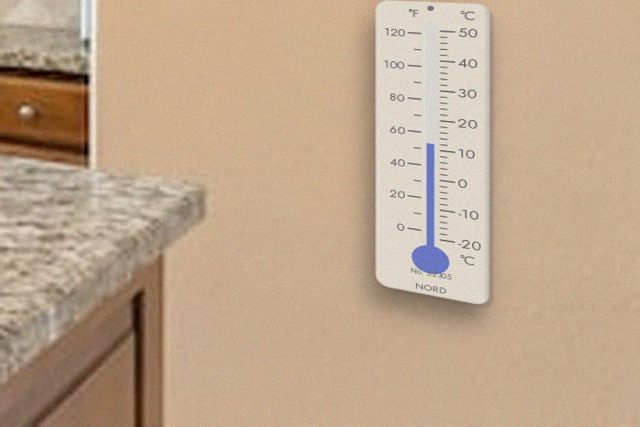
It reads 12; °C
